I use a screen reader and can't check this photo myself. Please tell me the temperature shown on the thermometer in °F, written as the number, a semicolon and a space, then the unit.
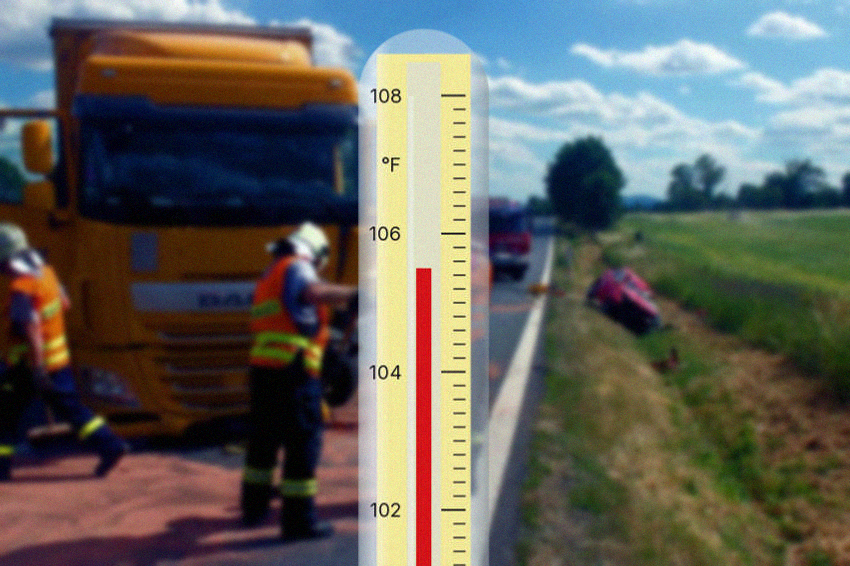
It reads 105.5; °F
